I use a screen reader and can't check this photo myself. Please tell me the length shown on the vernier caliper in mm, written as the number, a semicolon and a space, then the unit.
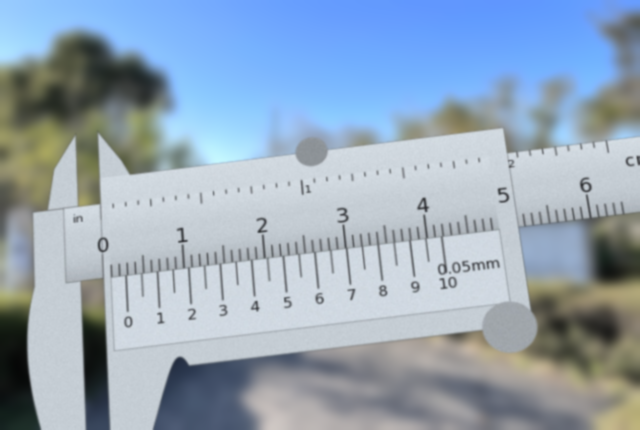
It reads 2.8; mm
